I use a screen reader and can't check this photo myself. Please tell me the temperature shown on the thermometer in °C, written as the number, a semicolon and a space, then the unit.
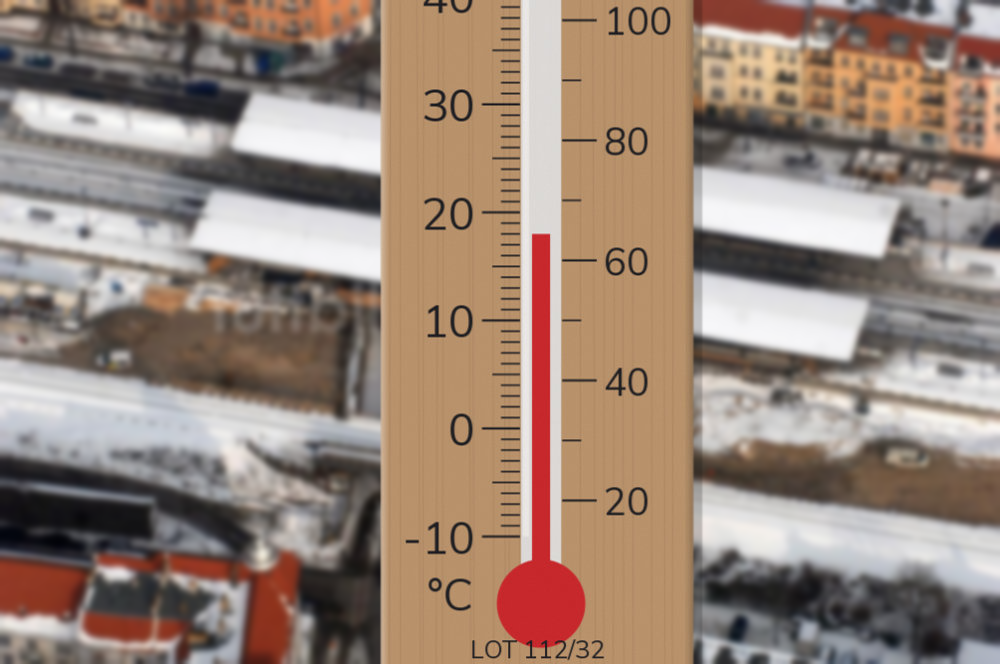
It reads 18; °C
